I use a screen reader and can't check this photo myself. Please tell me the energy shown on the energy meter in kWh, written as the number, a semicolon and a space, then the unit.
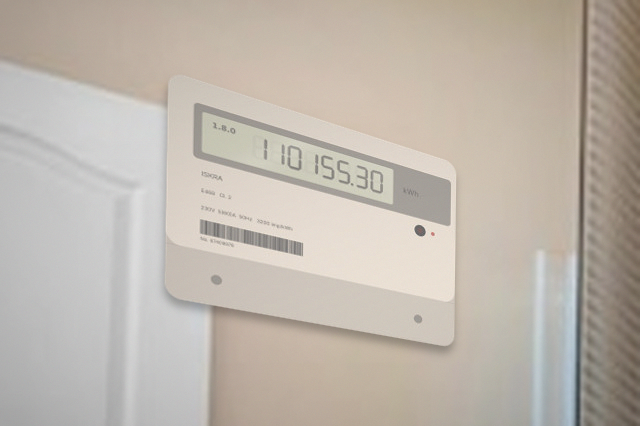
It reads 110155.30; kWh
